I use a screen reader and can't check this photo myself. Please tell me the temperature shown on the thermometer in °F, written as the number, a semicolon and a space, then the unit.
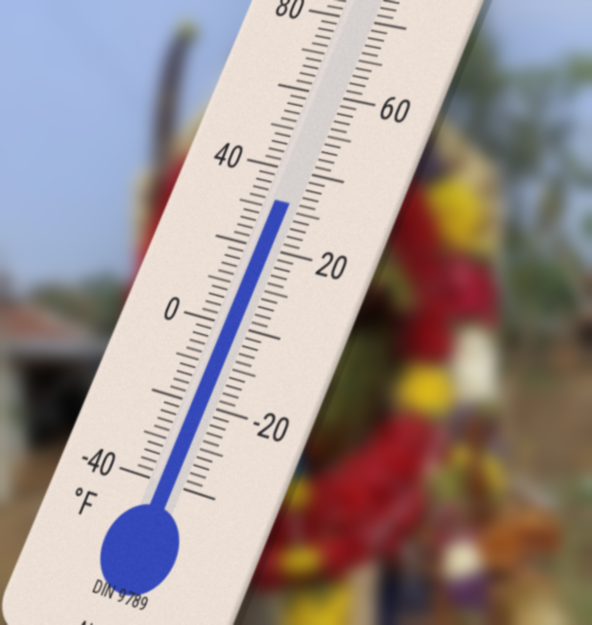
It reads 32; °F
